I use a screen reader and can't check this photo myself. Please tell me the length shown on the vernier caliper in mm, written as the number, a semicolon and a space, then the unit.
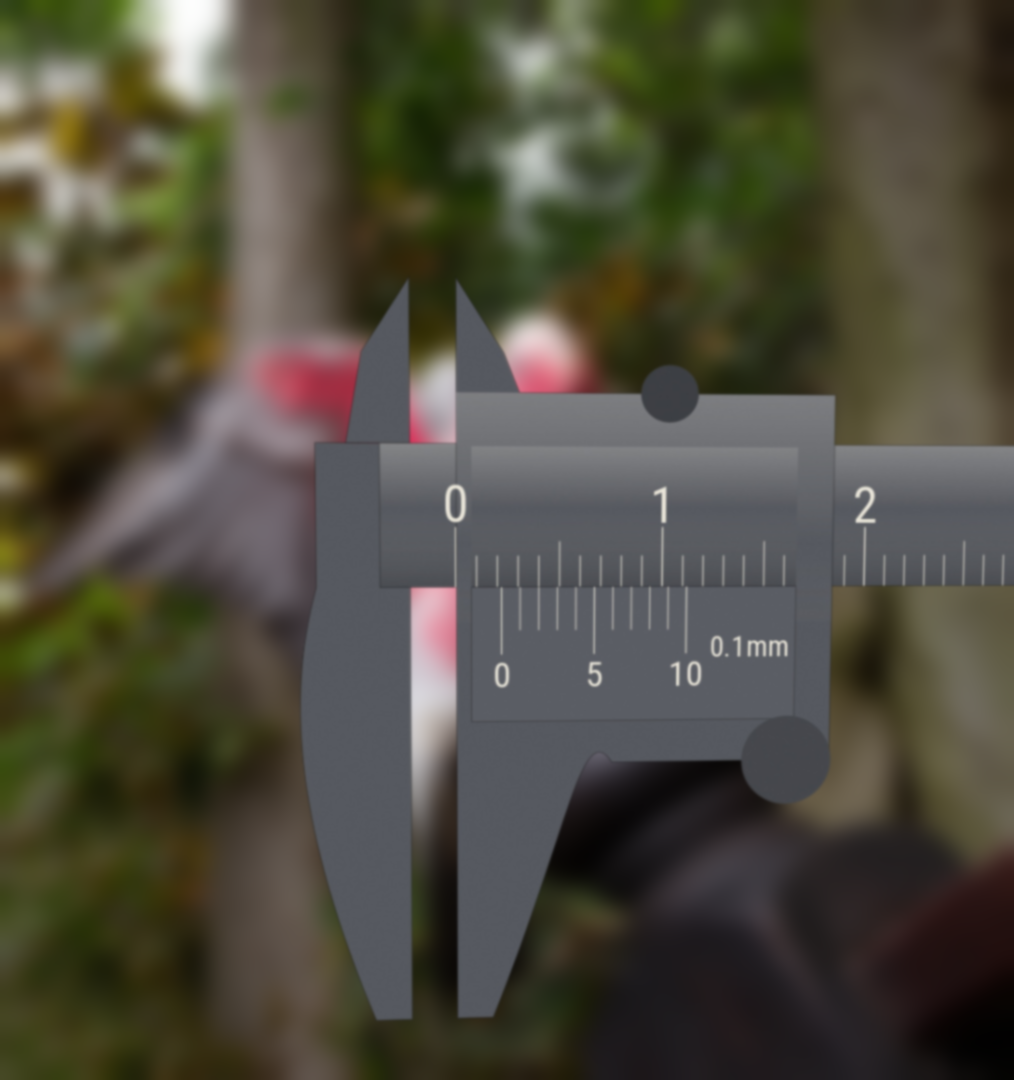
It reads 2.2; mm
